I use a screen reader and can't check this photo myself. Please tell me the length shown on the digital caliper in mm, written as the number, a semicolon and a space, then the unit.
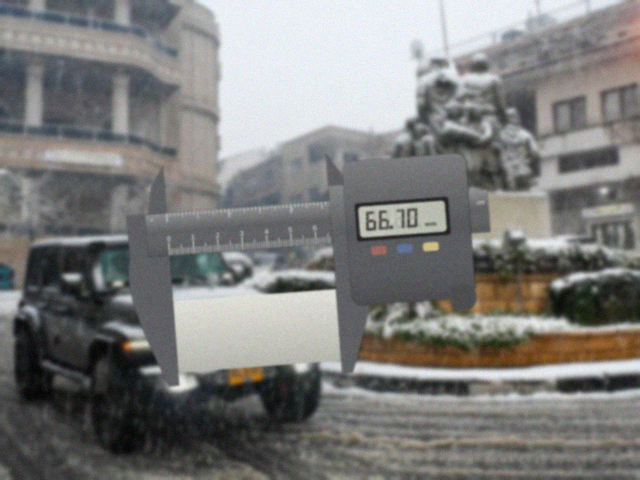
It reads 66.70; mm
